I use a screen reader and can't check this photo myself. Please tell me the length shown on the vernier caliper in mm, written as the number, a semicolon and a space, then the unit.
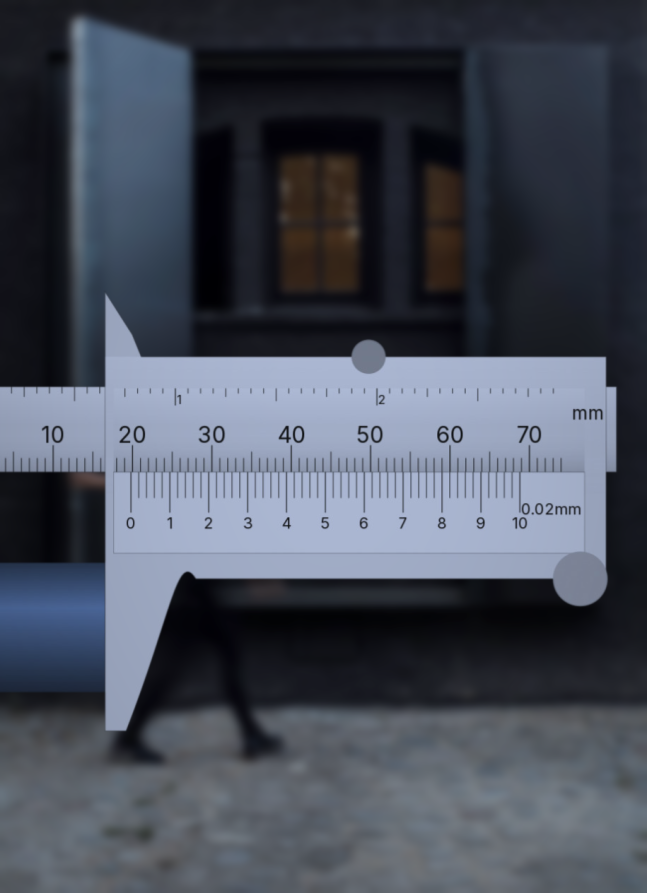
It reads 19.8; mm
